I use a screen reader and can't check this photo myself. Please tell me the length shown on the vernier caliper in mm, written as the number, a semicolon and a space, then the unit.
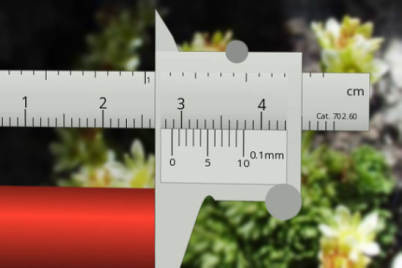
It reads 28.8; mm
